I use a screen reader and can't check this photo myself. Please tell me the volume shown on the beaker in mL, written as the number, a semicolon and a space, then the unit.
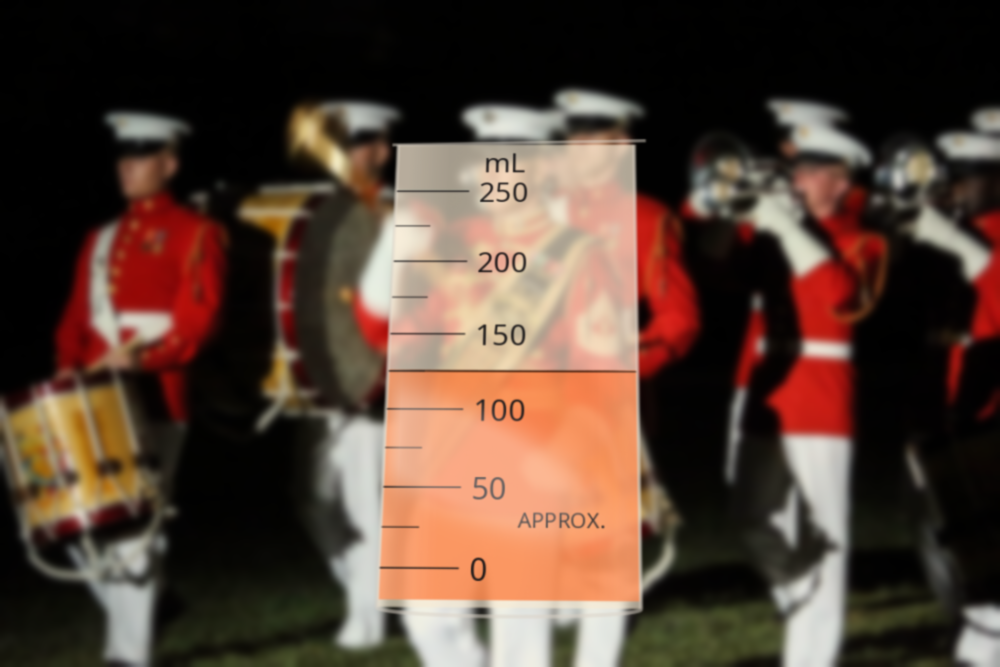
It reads 125; mL
